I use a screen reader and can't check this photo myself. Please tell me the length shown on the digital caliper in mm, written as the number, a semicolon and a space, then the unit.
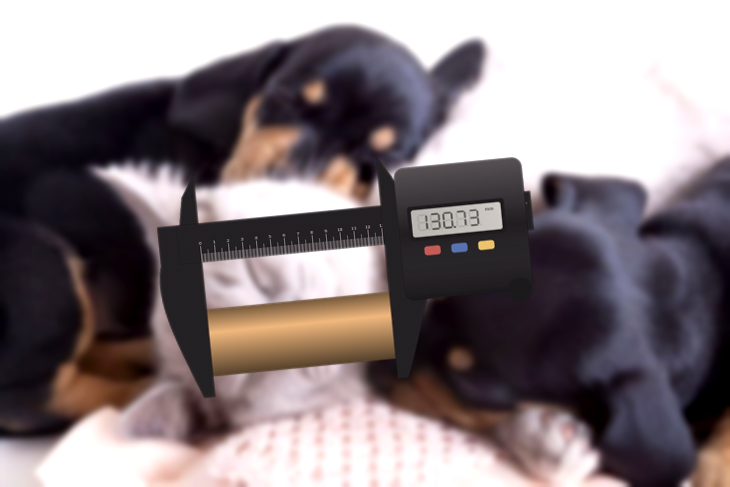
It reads 130.73; mm
